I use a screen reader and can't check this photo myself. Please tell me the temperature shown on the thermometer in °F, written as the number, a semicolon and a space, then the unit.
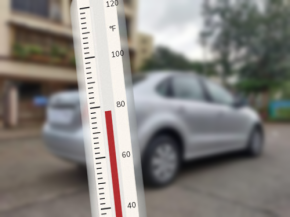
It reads 78; °F
